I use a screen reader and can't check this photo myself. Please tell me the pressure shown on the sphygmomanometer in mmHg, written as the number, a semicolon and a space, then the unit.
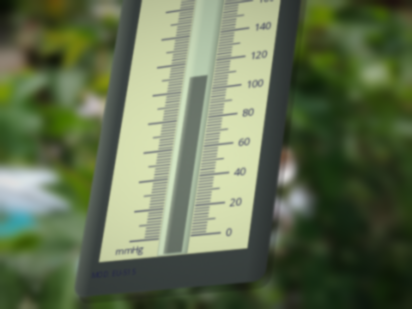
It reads 110; mmHg
